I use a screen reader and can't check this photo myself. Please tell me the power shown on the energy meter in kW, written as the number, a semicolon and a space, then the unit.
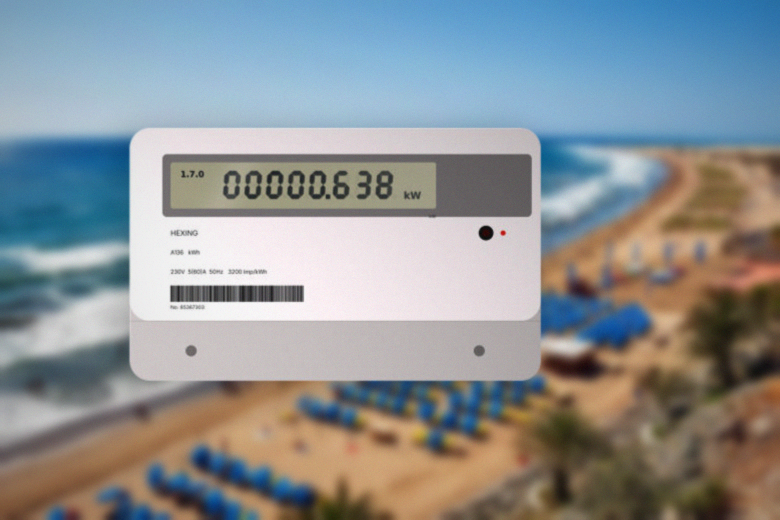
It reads 0.638; kW
